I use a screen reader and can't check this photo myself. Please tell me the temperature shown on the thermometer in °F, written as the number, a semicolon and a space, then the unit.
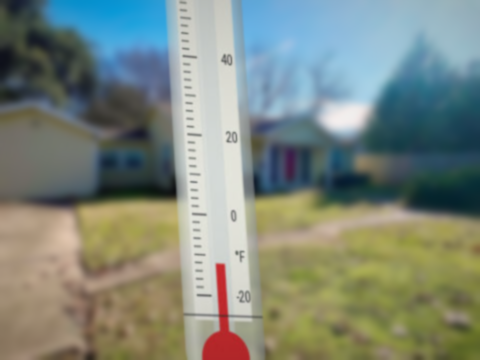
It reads -12; °F
